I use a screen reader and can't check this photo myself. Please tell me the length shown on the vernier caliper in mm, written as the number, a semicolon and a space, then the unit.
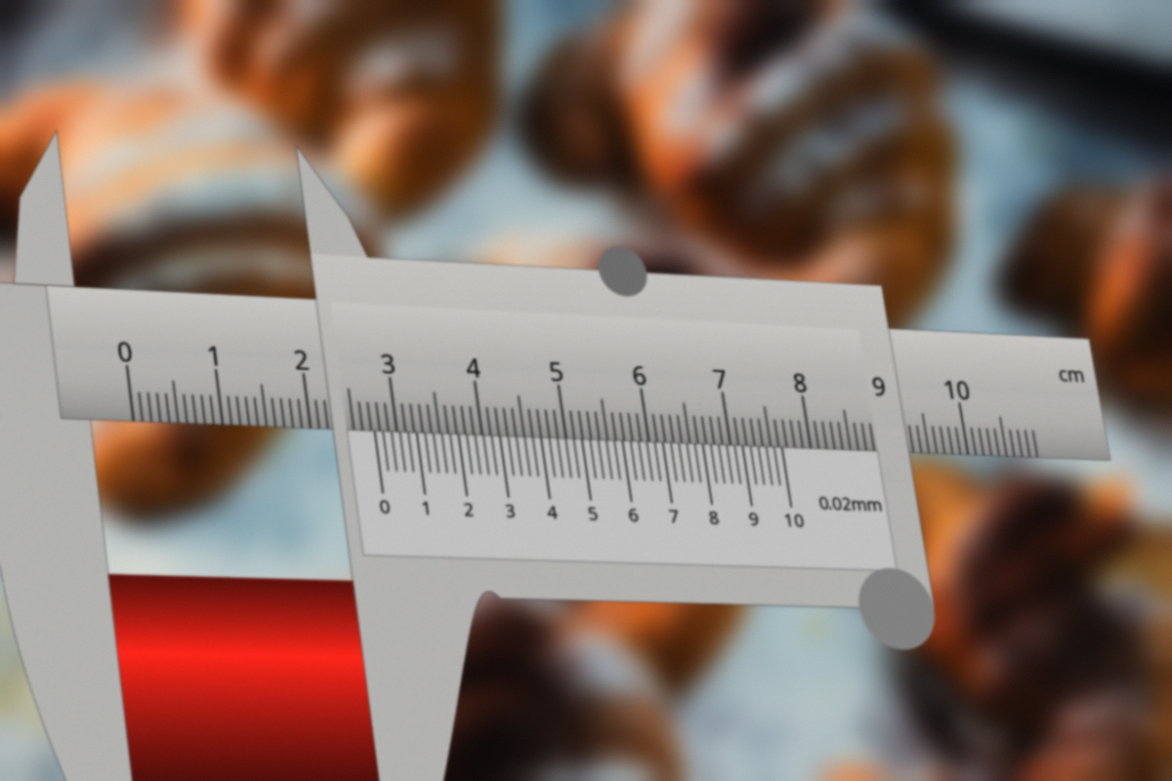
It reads 27.4; mm
